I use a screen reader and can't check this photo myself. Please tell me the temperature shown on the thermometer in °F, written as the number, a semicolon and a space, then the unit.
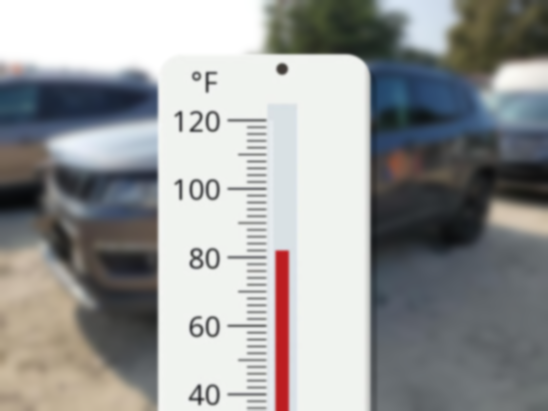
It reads 82; °F
